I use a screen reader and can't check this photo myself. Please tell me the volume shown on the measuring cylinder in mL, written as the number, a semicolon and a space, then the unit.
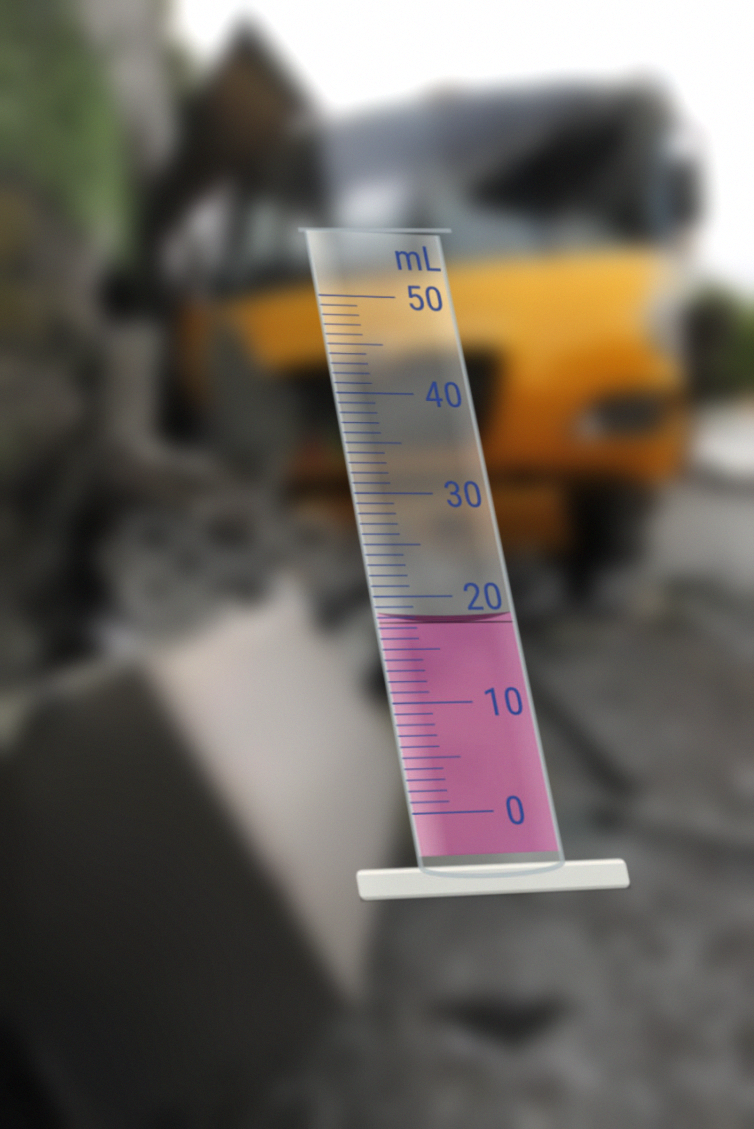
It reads 17.5; mL
